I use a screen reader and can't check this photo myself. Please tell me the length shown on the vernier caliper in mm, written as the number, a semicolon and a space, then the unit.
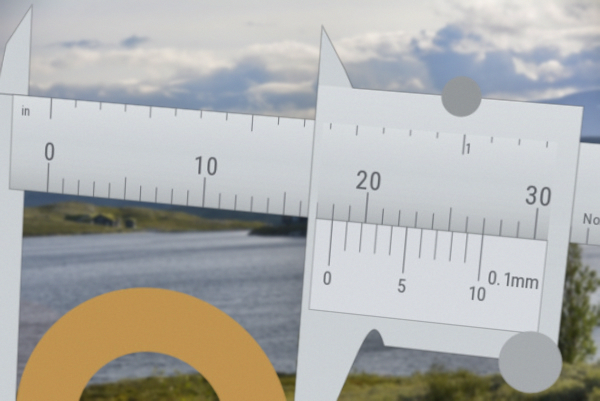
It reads 18.0; mm
